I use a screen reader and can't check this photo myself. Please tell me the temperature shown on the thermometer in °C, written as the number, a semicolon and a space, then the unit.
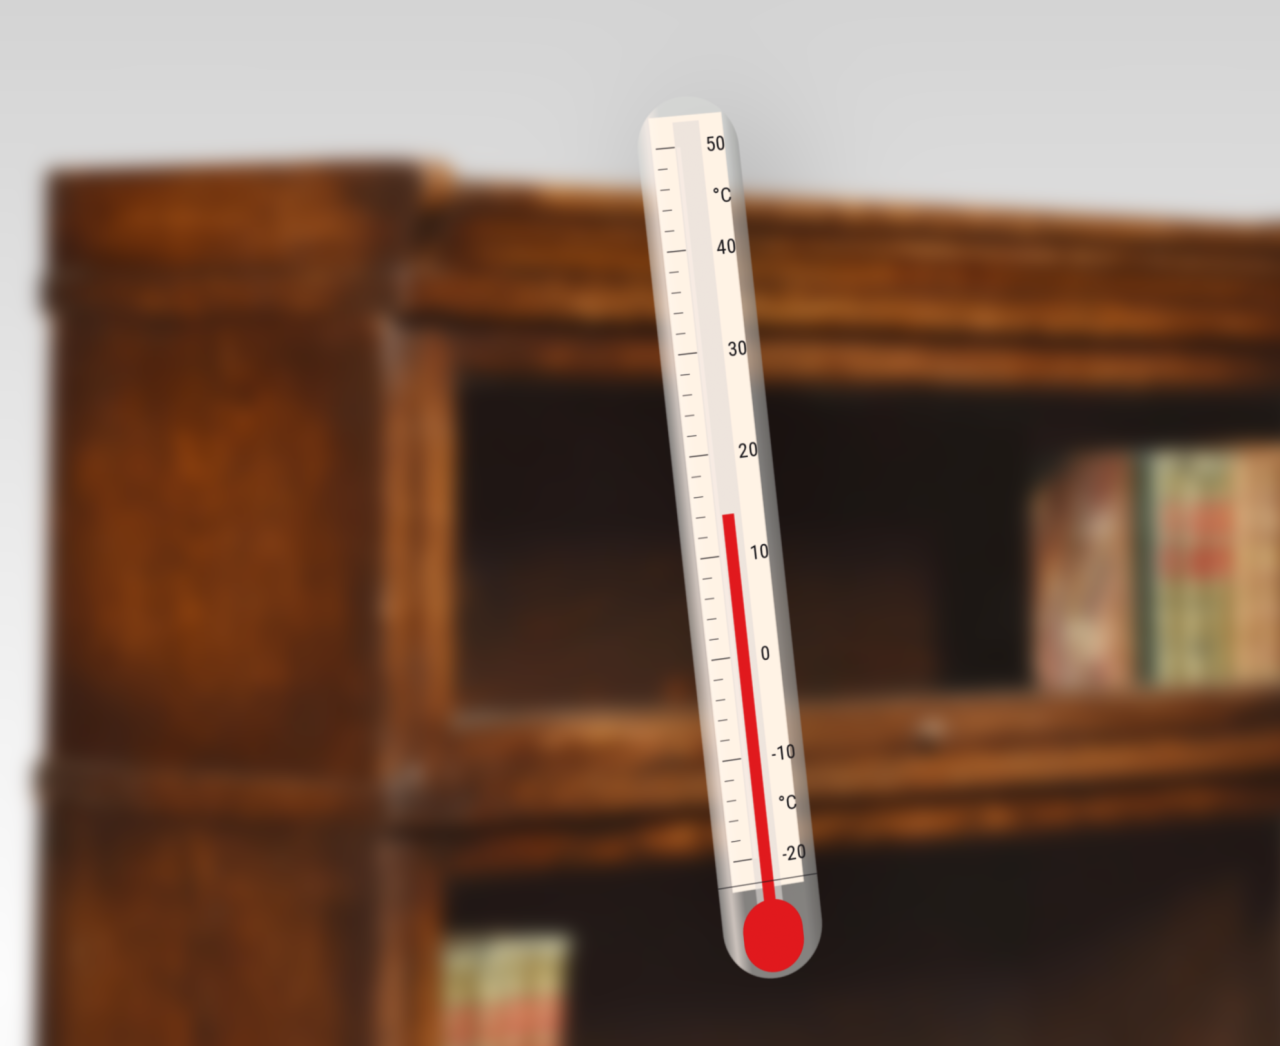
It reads 14; °C
